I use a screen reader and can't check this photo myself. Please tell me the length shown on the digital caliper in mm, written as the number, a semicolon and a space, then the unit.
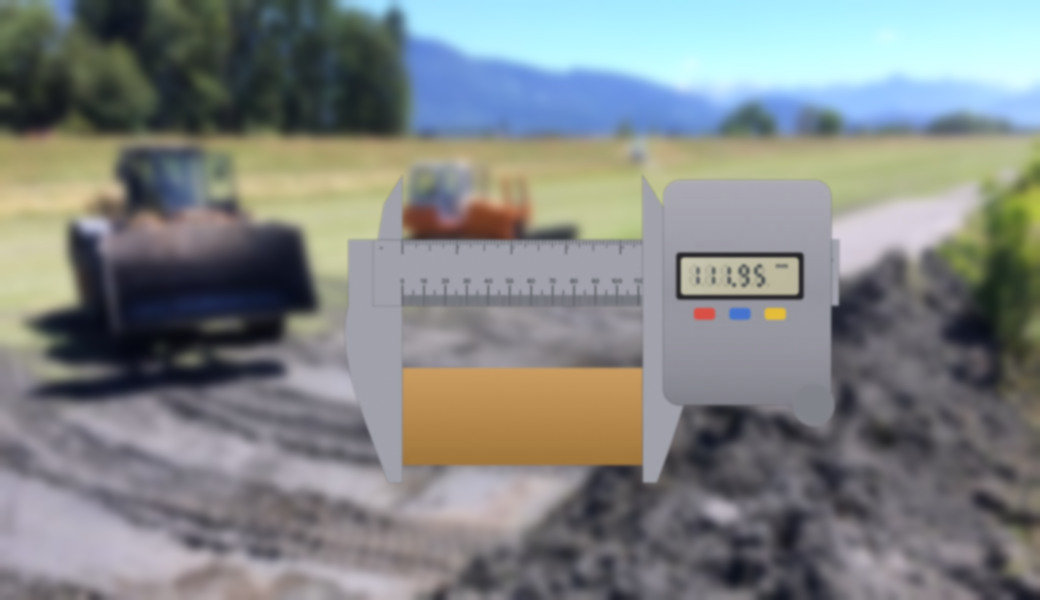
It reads 111.95; mm
